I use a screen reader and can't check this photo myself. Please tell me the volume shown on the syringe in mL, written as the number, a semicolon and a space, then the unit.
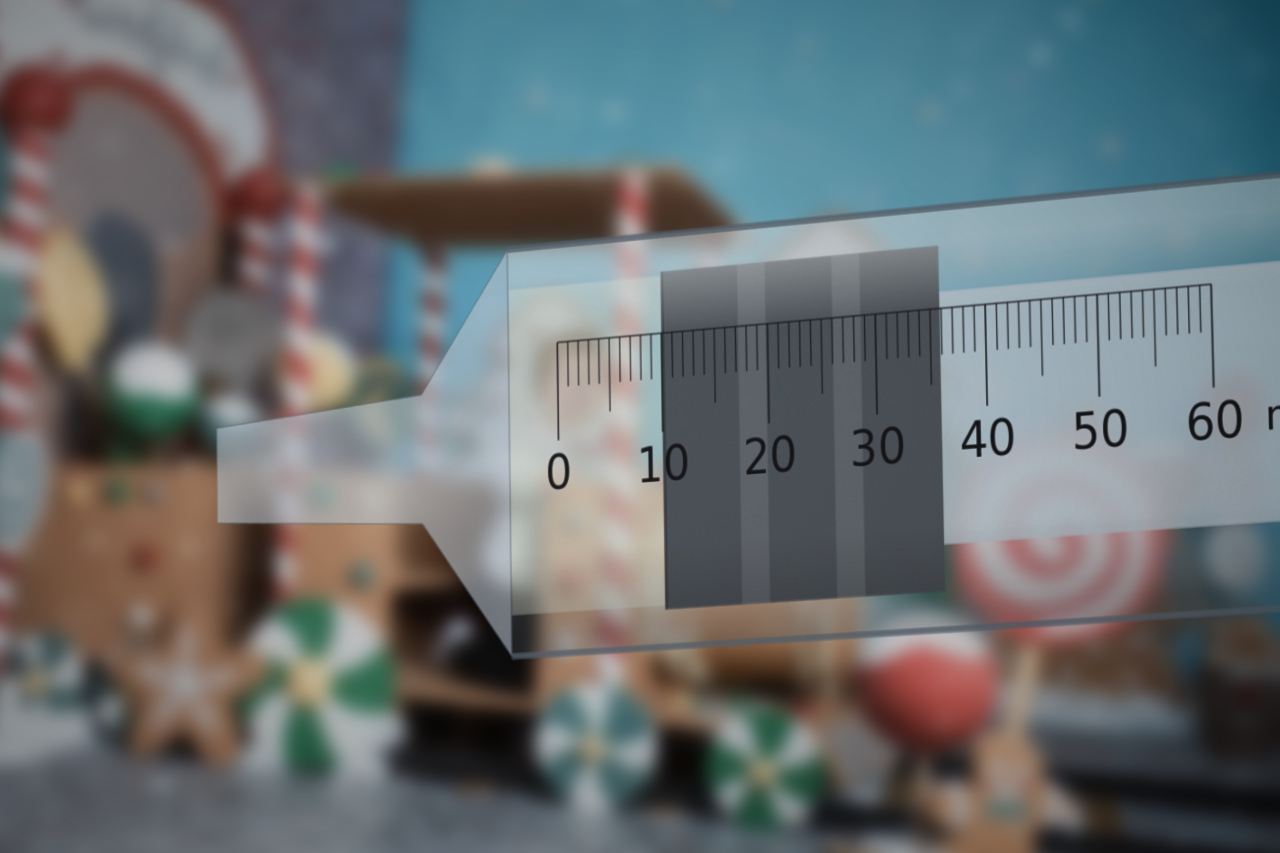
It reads 10; mL
